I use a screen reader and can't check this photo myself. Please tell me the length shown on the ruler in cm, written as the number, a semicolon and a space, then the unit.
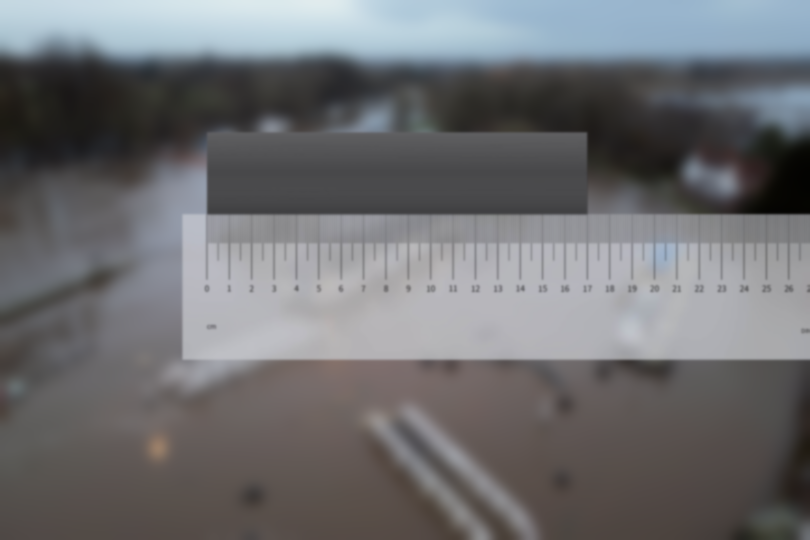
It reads 17; cm
